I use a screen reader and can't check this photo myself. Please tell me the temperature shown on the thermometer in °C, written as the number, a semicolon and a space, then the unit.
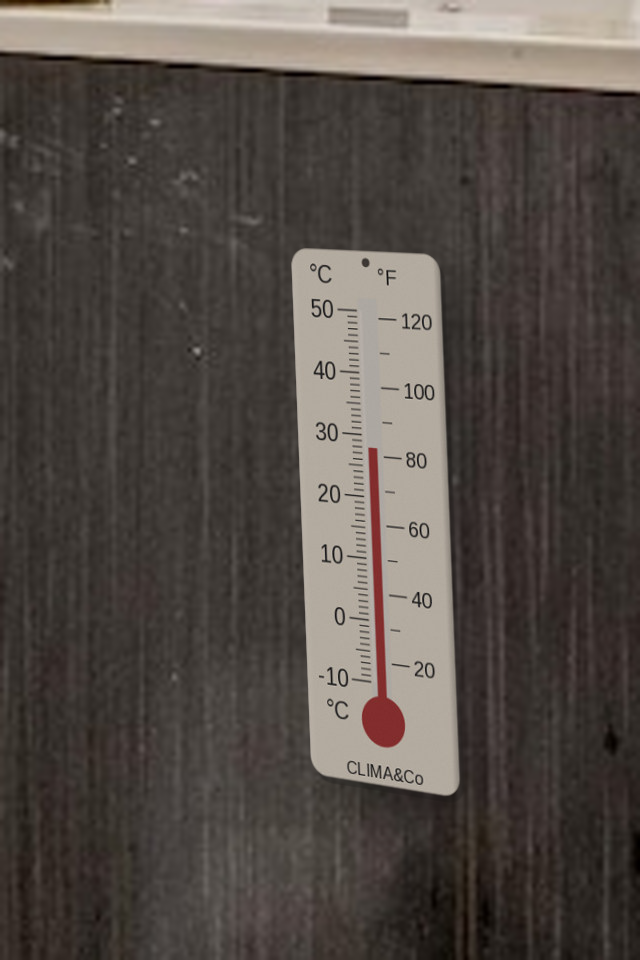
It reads 28; °C
